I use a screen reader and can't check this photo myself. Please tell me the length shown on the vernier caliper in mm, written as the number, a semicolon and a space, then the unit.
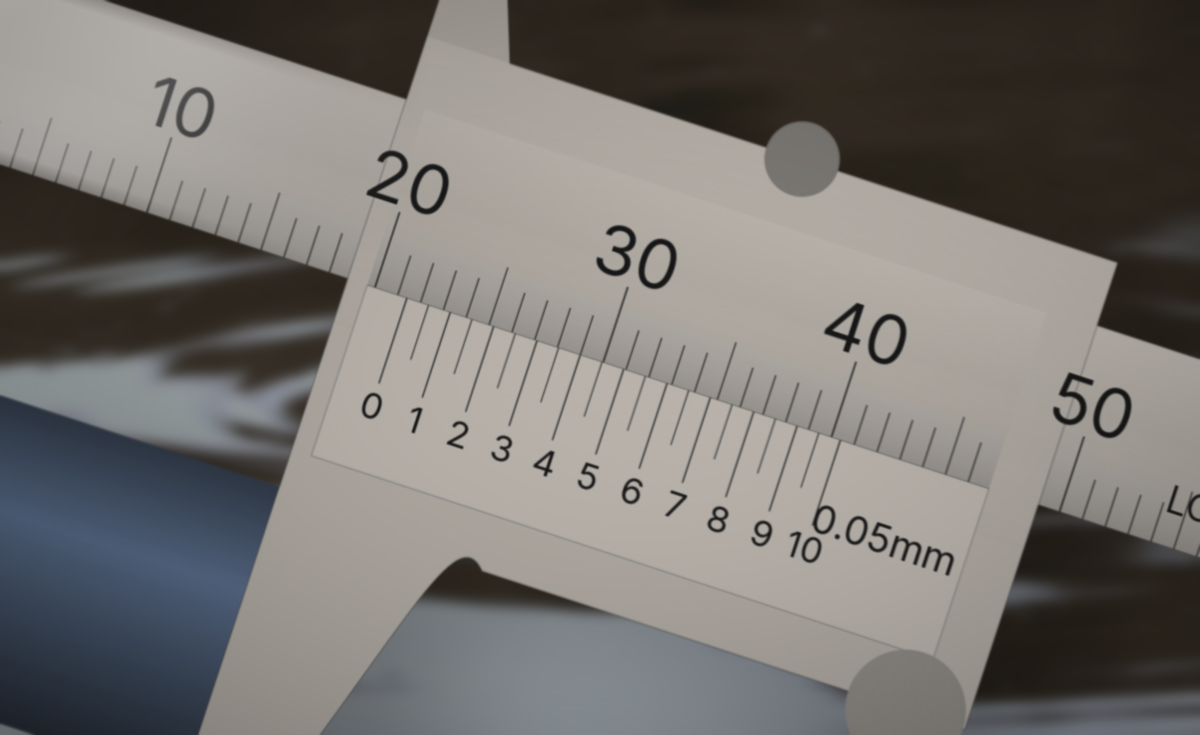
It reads 21.4; mm
